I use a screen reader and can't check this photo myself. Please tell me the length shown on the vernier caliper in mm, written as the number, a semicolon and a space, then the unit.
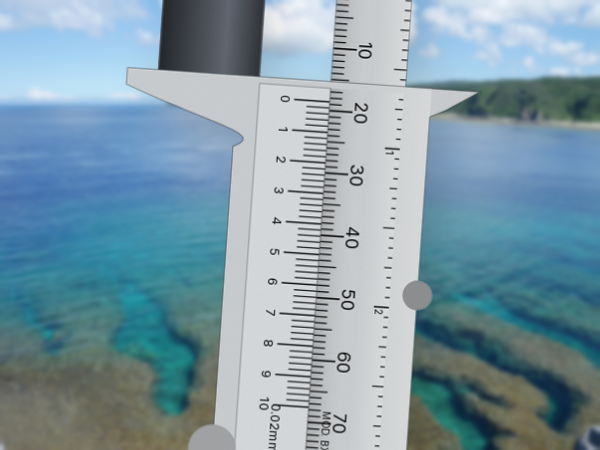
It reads 18.6; mm
